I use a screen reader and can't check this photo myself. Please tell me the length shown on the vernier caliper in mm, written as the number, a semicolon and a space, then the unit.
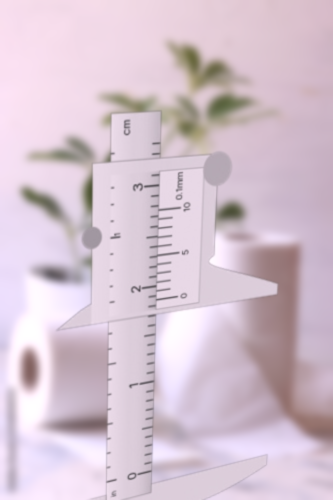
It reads 18.6; mm
